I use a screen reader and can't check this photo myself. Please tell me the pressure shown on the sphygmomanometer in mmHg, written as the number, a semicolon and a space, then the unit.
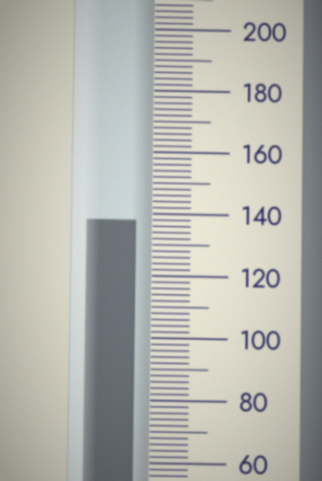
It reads 138; mmHg
